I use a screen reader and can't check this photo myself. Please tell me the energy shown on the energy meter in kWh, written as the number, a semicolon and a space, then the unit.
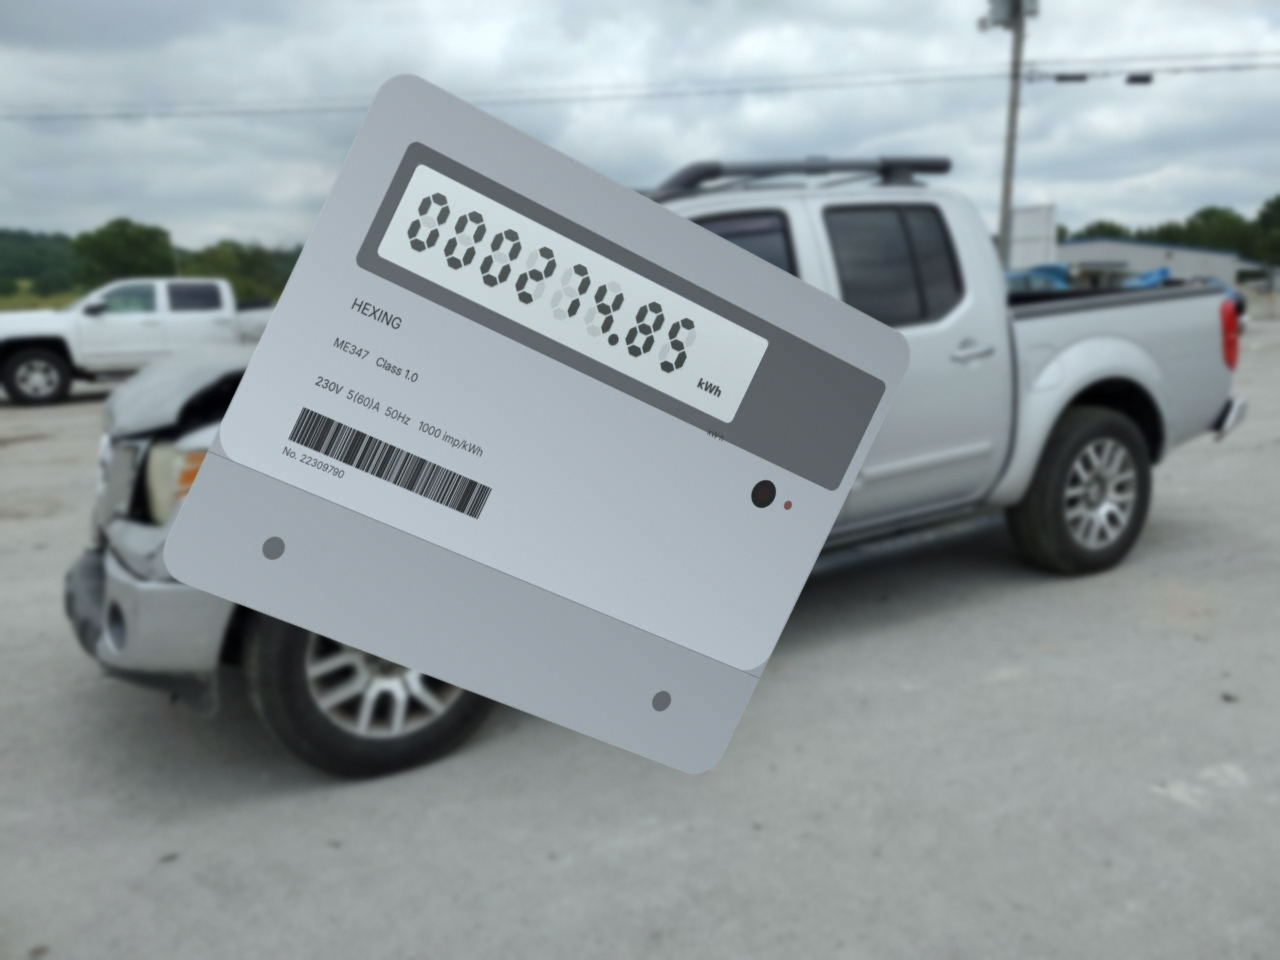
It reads 274.85; kWh
